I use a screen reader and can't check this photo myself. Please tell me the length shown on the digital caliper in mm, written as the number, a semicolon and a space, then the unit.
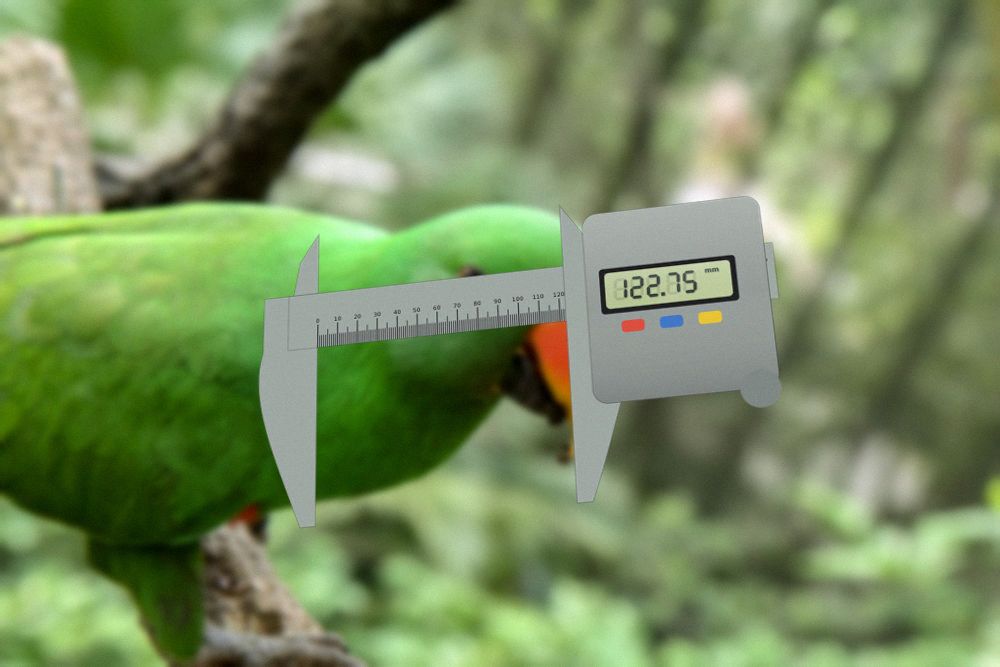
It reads 122.75; mm
